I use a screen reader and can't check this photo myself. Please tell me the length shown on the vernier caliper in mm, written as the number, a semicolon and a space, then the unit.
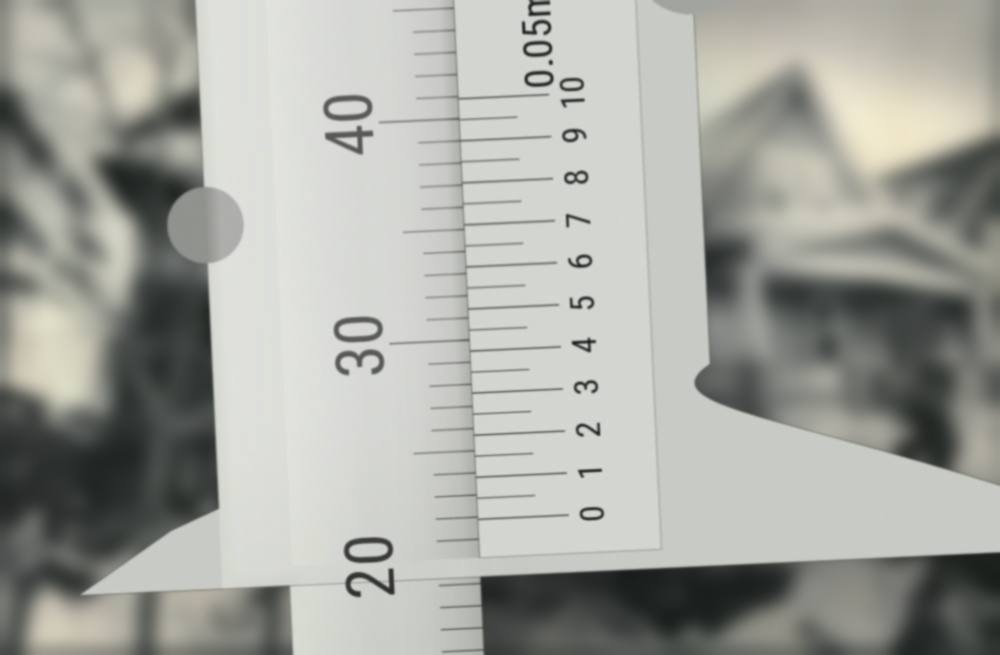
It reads 21.9; mm
